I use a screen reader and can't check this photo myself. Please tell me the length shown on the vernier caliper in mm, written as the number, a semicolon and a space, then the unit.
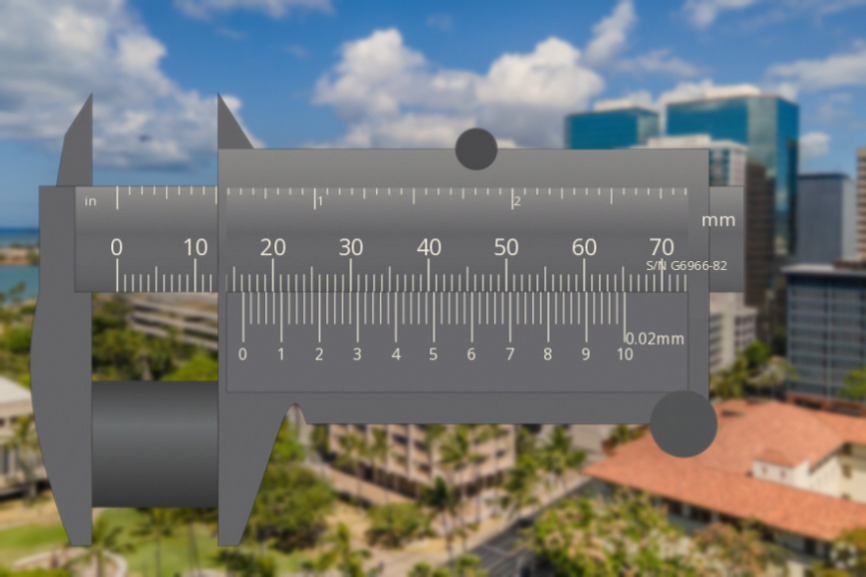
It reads 16.2; mm
